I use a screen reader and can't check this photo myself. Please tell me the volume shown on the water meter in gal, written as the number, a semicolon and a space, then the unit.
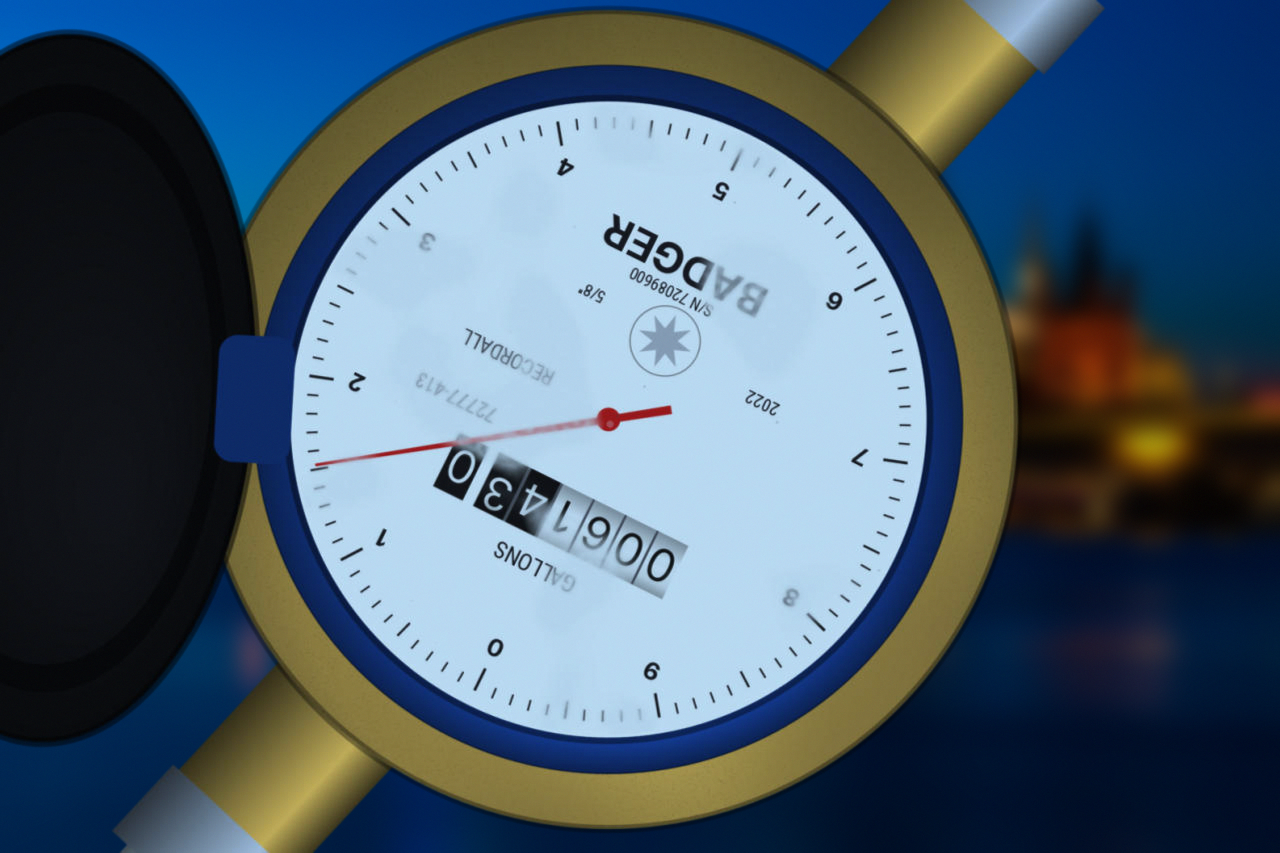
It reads 61431.5; gal
